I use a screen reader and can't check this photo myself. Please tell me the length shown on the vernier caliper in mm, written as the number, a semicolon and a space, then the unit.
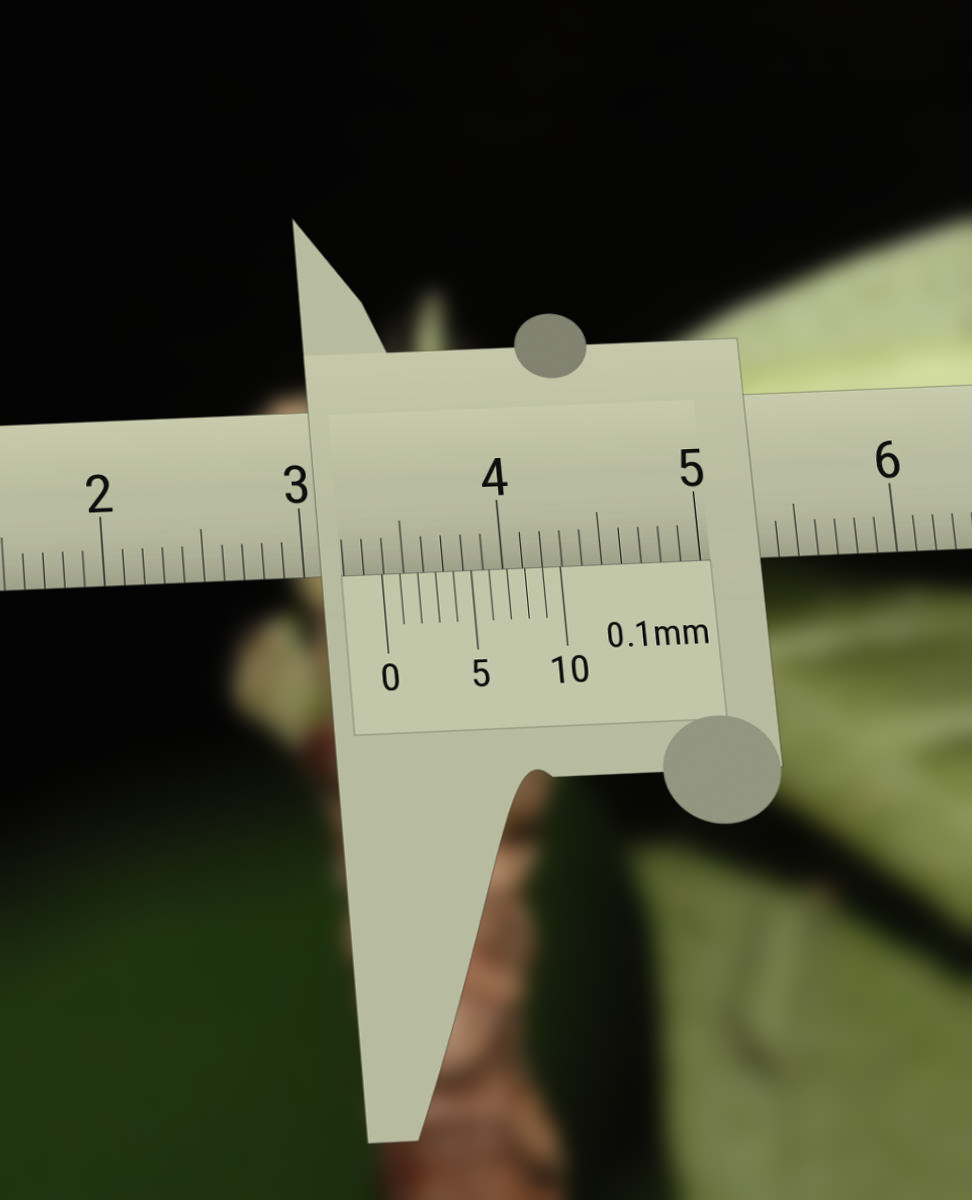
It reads 33.9; mm
